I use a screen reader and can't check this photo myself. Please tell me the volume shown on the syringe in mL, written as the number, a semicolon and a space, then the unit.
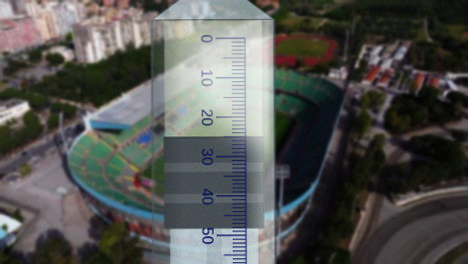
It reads 25; mL
